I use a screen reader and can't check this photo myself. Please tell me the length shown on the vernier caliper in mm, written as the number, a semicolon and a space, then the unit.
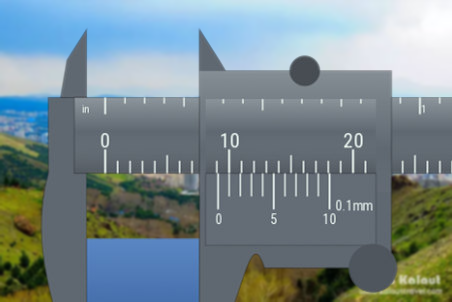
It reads 9.1; mm
